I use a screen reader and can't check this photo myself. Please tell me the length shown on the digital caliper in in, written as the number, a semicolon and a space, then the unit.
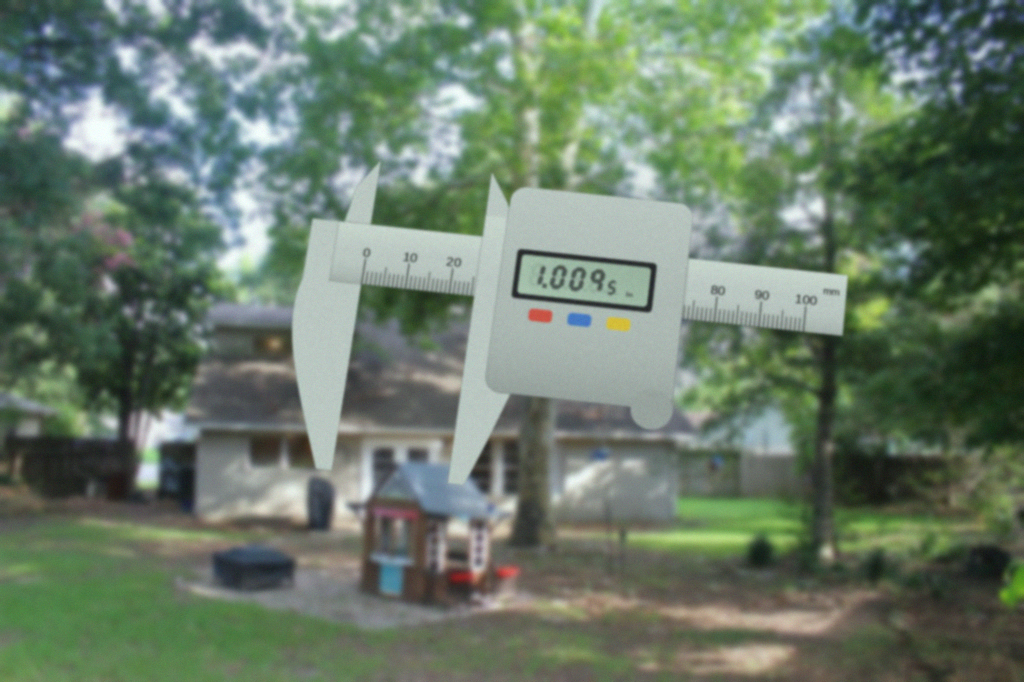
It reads 1.0095; in
